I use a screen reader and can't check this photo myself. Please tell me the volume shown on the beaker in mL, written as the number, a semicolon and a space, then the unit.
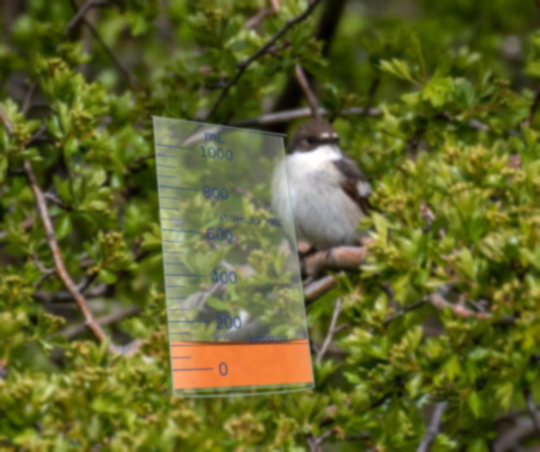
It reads 100; mL
